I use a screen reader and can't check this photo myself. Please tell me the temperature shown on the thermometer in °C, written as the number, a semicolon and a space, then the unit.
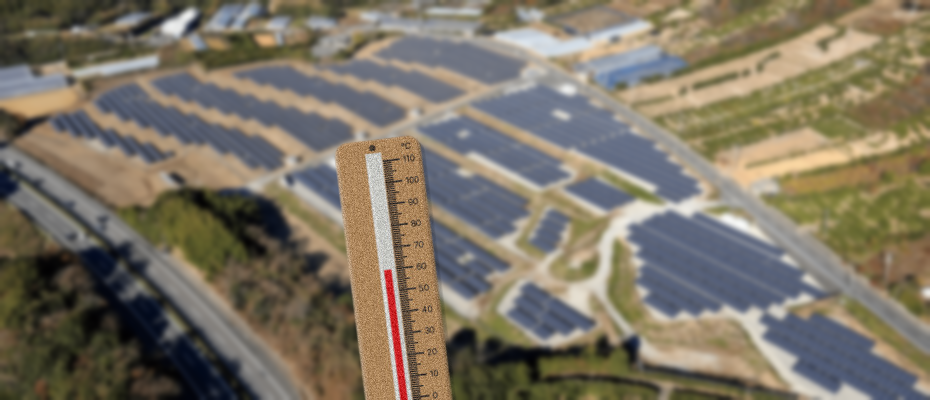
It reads 60; °C
